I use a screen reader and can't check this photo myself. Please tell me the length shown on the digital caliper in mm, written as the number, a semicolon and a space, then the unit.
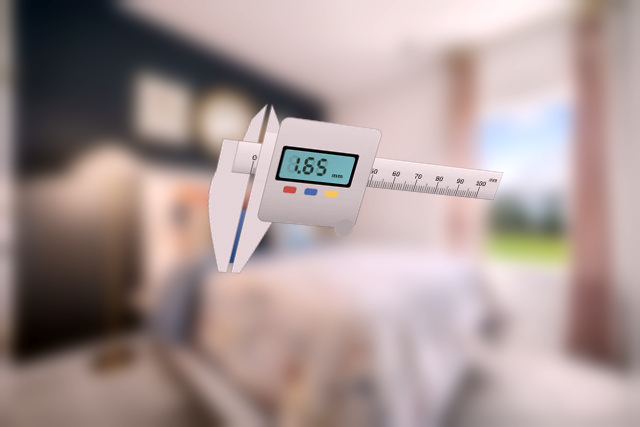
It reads 1.65; mm
